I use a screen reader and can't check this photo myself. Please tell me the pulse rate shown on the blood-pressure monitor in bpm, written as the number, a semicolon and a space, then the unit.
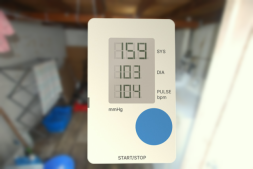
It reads 104; bpm
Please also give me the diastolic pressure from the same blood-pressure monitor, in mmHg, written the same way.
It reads 103; mmHg
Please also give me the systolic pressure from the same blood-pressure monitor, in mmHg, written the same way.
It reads 159; mmHg
